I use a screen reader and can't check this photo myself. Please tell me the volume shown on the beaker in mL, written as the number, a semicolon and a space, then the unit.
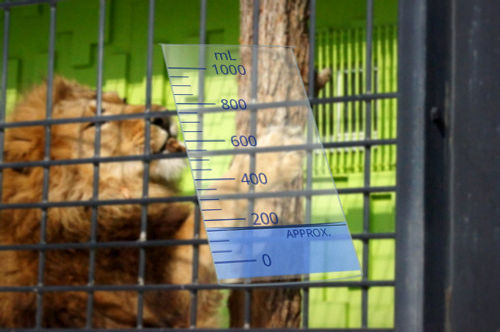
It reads 150; mL
